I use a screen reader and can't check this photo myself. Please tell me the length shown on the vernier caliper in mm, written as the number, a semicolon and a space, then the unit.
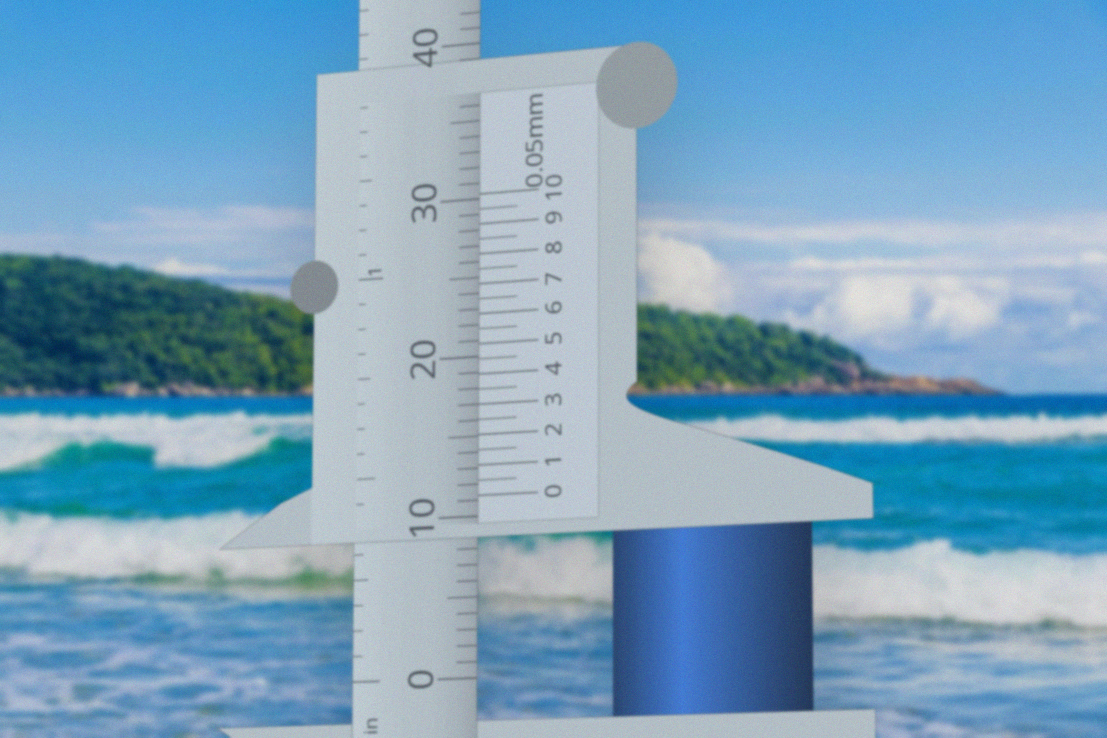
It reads 11.3; mm
